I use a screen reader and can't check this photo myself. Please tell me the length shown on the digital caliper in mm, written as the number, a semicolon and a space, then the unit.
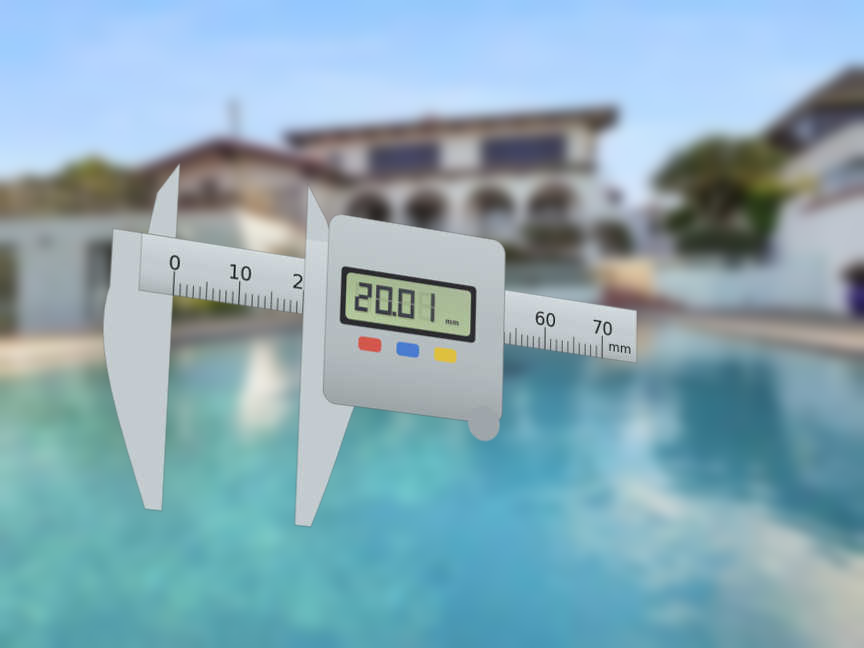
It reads 20.01; mm
